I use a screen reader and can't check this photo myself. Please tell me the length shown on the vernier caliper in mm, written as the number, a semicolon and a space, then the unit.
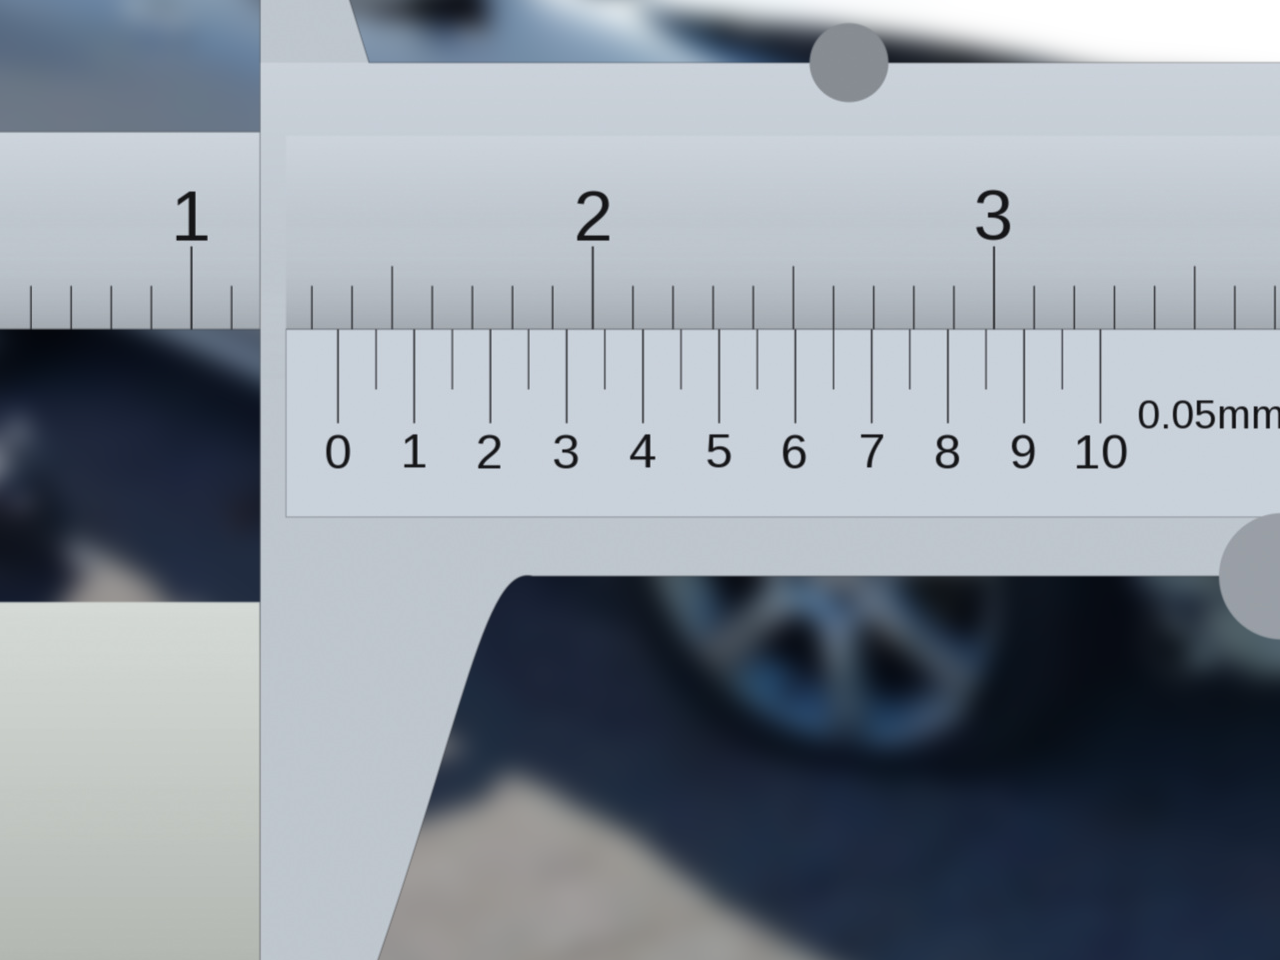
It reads 13.65; mm
